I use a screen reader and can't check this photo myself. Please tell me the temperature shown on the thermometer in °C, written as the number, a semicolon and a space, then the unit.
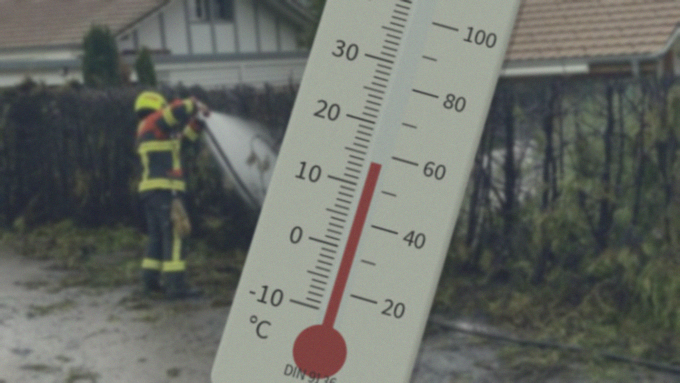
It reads 14; °C
